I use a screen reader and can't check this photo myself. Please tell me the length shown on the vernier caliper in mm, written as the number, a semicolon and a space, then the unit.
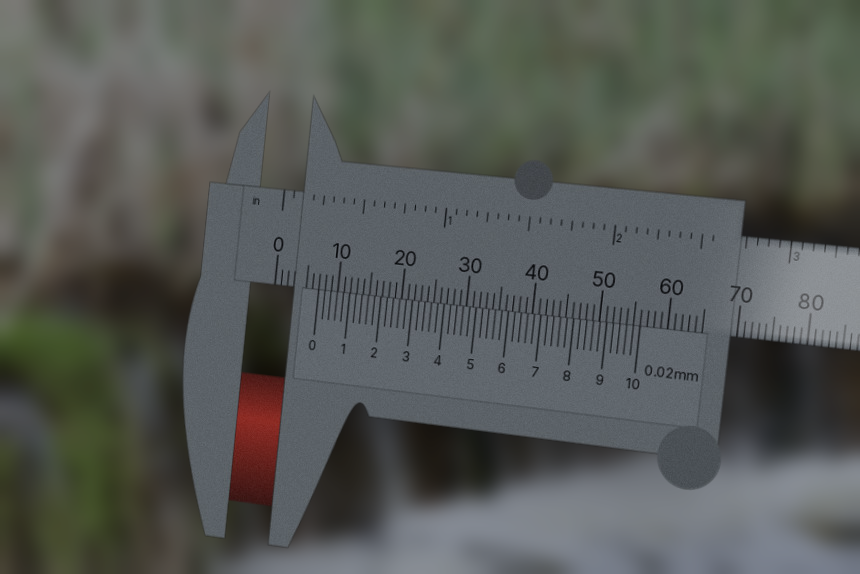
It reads 7.0; mm
